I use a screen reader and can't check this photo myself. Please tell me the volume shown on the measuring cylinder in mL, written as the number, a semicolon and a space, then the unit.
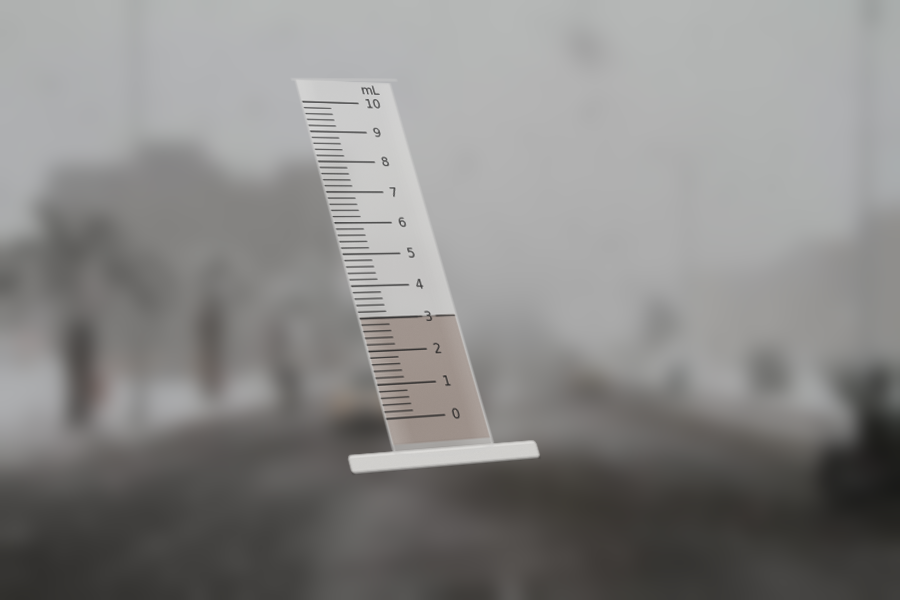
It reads 3; mL
